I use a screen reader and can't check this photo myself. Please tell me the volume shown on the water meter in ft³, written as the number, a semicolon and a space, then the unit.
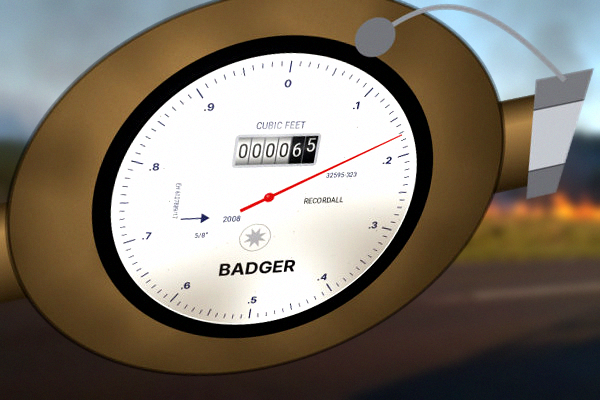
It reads 65.17; ft³
